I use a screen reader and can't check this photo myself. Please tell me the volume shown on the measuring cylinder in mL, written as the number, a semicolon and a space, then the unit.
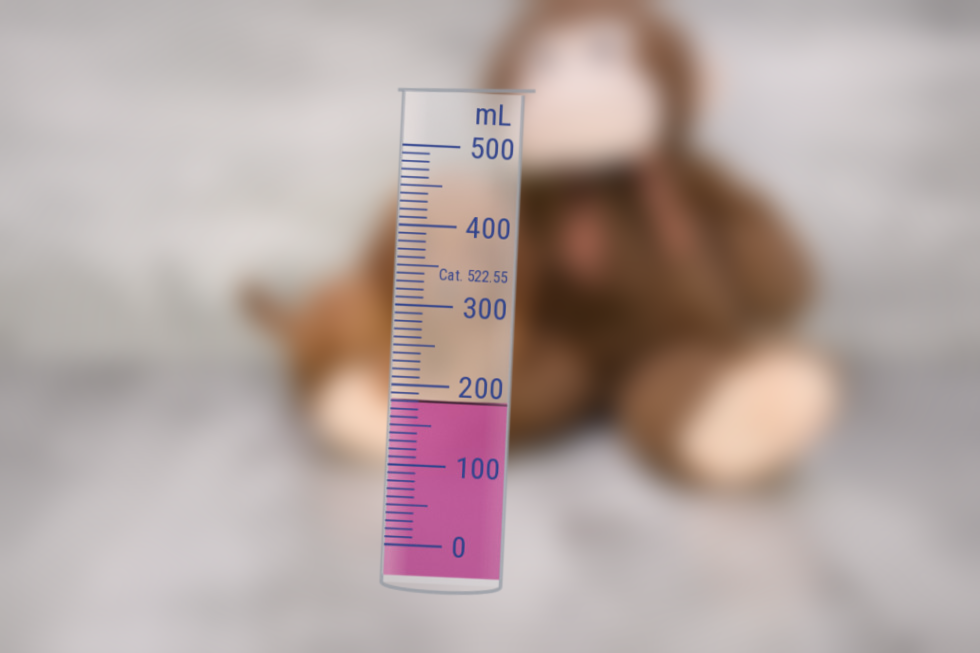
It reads 180; mL
